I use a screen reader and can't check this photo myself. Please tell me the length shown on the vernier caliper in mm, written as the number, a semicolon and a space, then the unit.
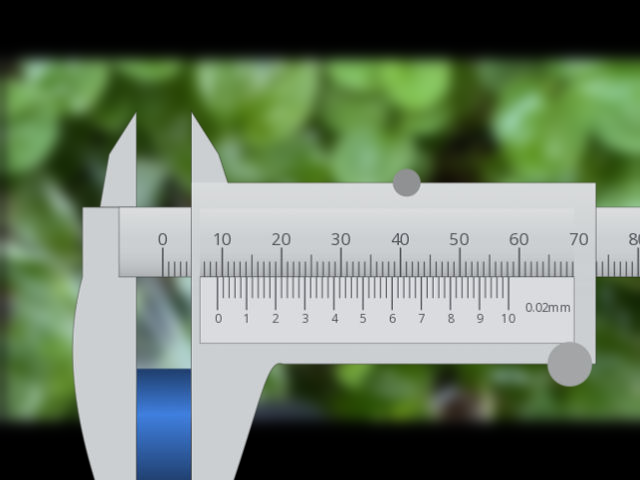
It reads 9.2; mm
